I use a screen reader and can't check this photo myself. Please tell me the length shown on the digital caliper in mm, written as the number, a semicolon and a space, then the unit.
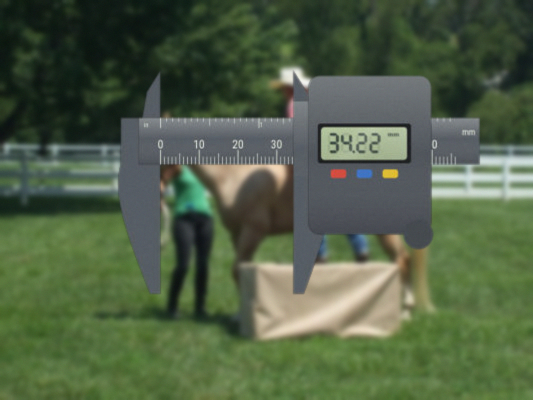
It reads 34.22; mm
